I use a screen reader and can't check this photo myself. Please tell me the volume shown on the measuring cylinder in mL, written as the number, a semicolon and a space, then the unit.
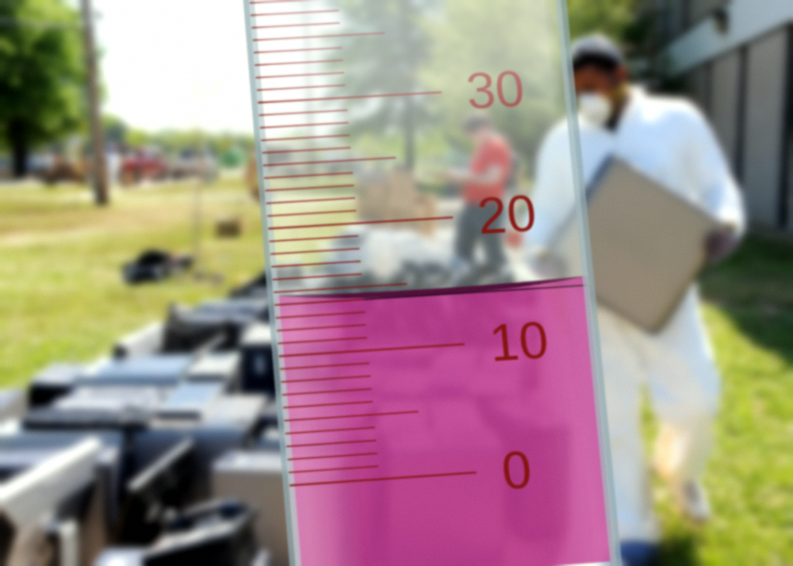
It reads 14; mL
